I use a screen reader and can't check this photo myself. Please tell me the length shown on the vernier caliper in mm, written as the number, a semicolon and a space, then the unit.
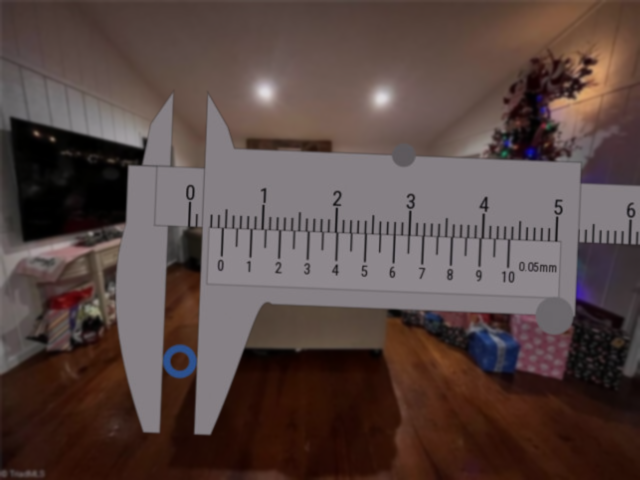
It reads 4.6; mm
